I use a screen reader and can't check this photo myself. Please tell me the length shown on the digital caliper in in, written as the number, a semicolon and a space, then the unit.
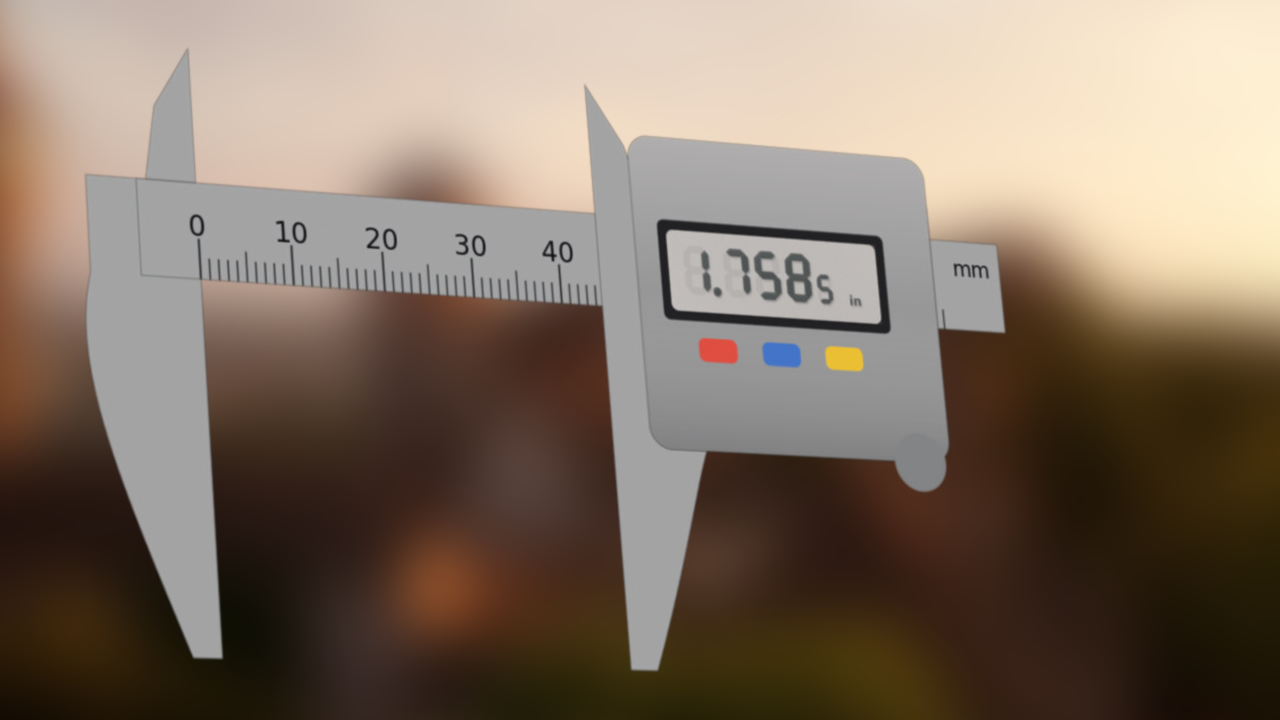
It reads 1.7585; in
